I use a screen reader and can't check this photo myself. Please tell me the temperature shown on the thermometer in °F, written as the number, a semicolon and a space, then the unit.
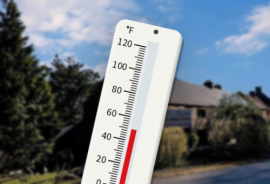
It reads 50; °F
